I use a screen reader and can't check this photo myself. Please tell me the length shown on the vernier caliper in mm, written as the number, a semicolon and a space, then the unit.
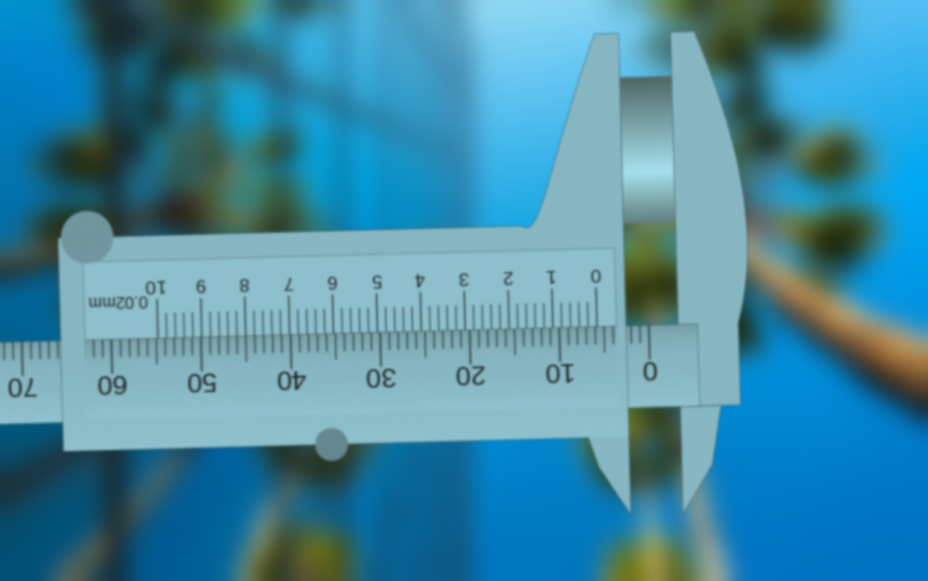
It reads 5.8; mm
